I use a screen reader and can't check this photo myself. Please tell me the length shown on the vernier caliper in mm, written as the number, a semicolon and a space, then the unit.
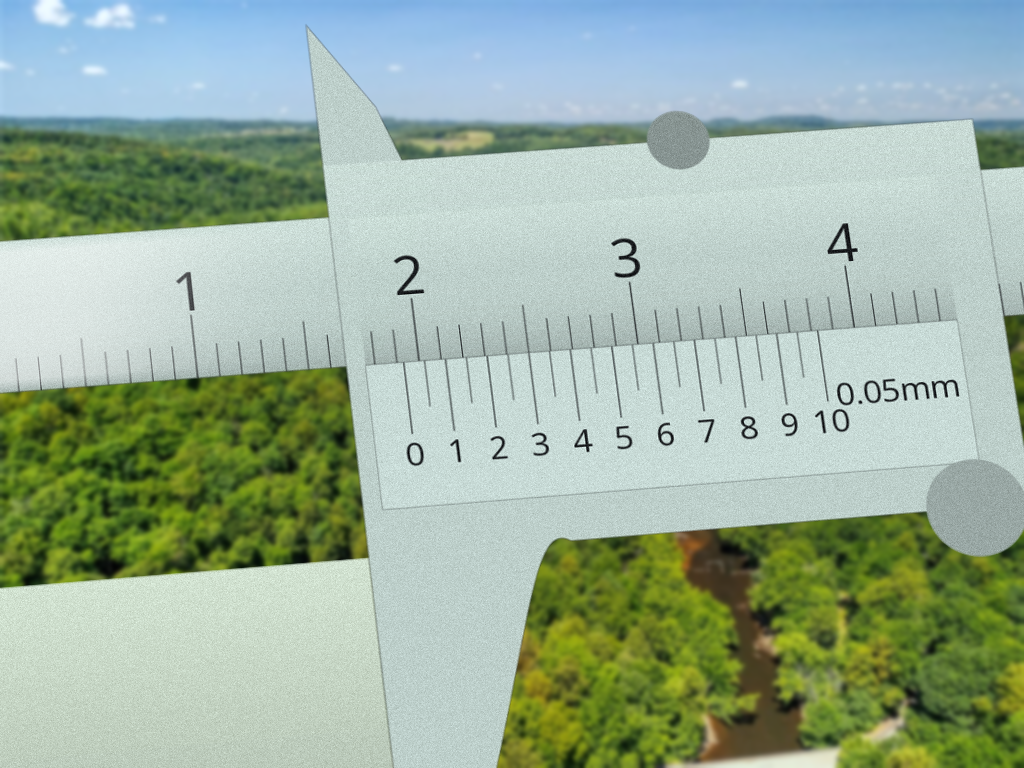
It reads 19.3; mm
